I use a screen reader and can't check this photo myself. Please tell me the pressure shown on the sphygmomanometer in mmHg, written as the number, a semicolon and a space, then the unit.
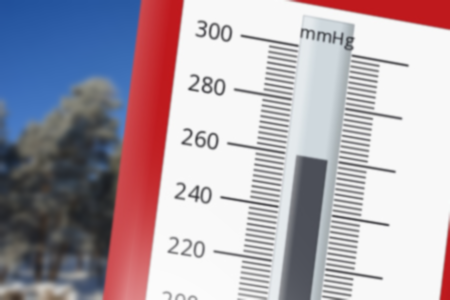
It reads 260; mmHg
